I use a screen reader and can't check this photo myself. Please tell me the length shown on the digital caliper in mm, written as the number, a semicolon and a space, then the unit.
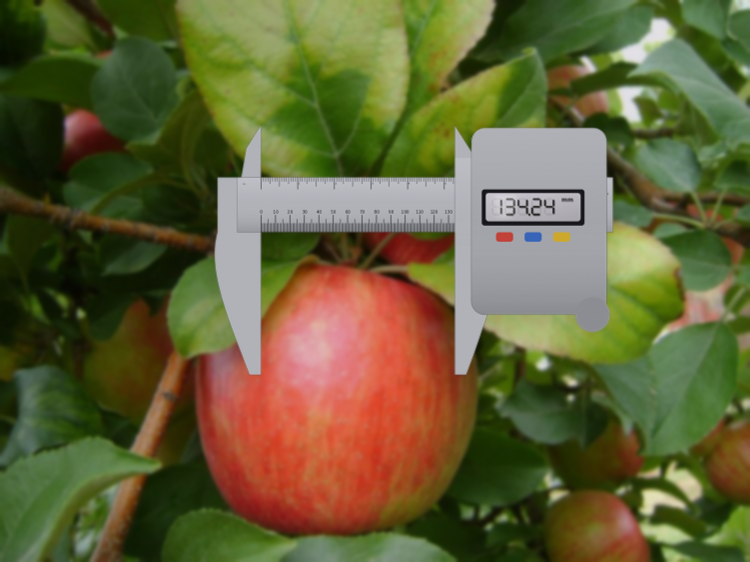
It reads 134.24; mm
